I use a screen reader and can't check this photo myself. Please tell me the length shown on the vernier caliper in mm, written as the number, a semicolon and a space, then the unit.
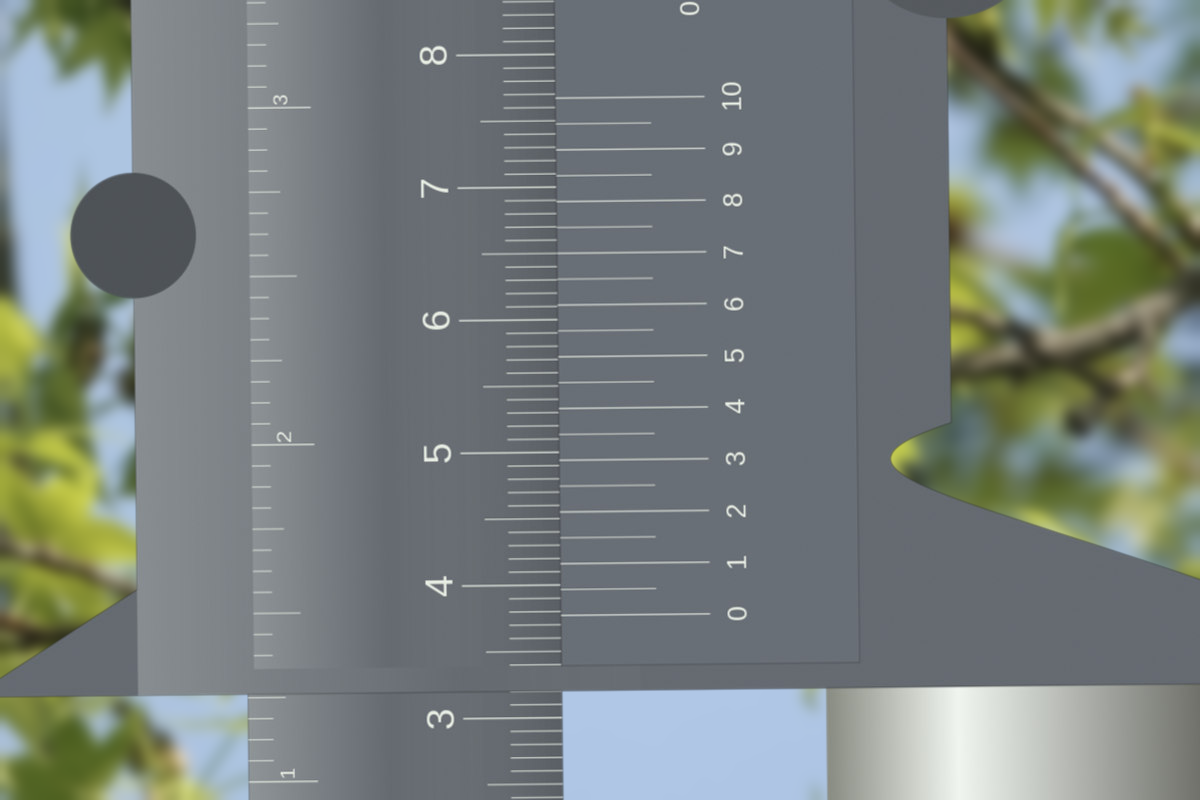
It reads 37.7; mm
